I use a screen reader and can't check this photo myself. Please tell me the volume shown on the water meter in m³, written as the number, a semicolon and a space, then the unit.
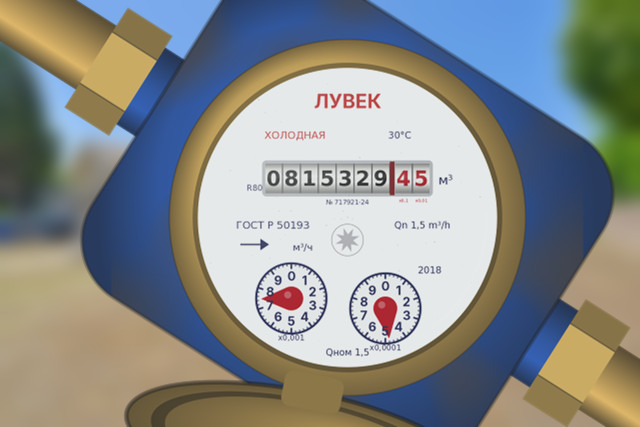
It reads 815329.4574; m³
